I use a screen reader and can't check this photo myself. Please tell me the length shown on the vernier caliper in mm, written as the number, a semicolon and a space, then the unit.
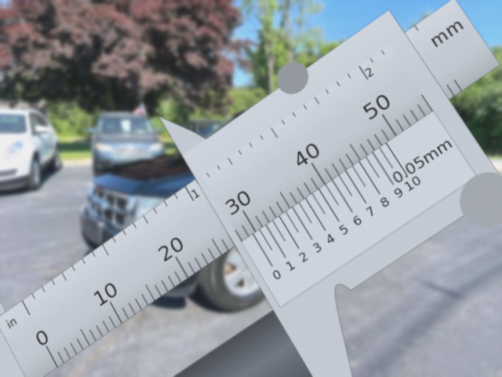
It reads 29.6; mm
